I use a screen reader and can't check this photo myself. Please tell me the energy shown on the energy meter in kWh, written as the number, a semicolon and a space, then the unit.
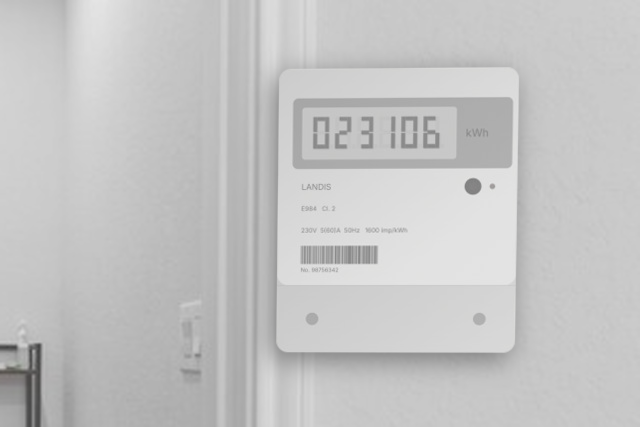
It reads 23106; kWh
